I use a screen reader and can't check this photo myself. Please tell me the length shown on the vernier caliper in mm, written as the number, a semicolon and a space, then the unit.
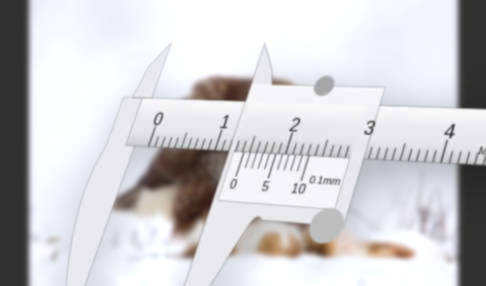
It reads 14.2; mm
